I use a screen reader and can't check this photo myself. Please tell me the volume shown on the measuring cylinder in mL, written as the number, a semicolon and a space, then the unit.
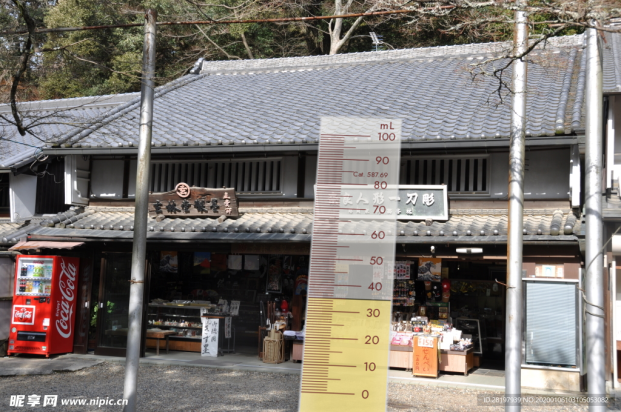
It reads 35; mL
